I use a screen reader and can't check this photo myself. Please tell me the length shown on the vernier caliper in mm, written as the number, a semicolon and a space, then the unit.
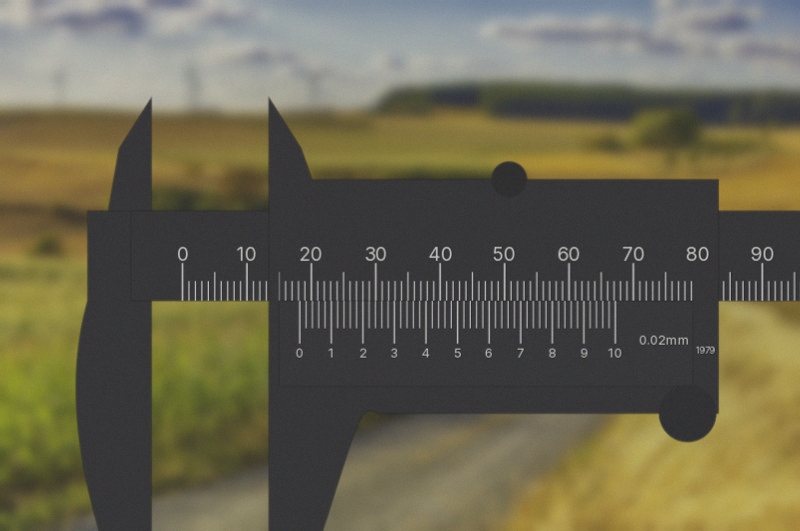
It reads 18.2; mm
